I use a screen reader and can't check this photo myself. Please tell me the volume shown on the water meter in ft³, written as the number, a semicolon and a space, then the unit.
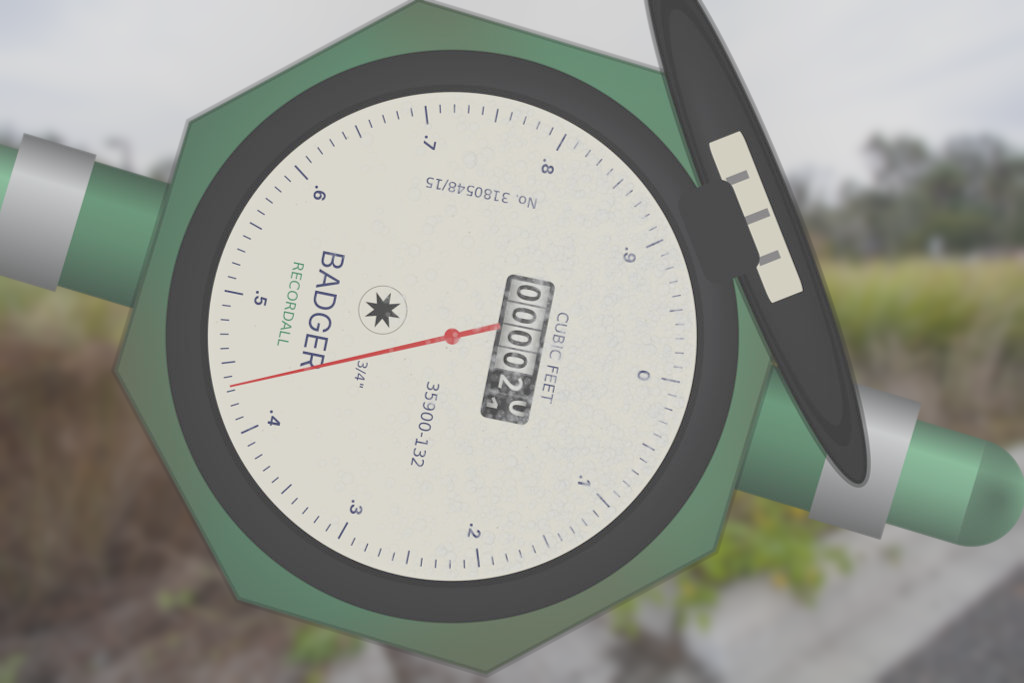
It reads 20.43; ft³
